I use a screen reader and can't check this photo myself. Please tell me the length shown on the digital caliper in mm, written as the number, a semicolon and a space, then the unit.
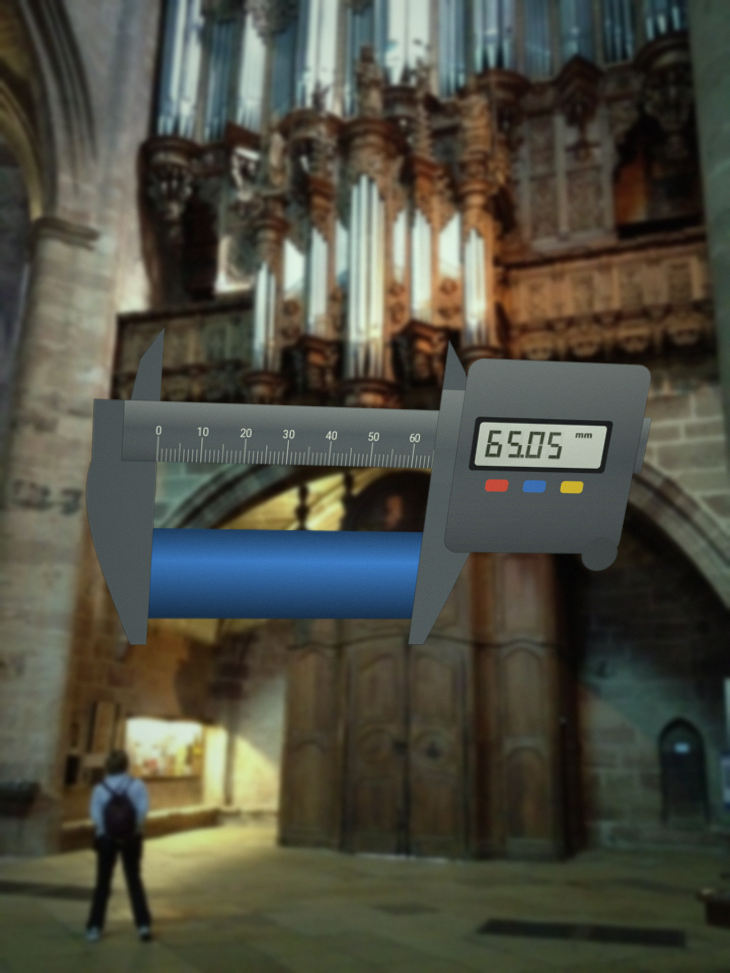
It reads 65.05; mm
